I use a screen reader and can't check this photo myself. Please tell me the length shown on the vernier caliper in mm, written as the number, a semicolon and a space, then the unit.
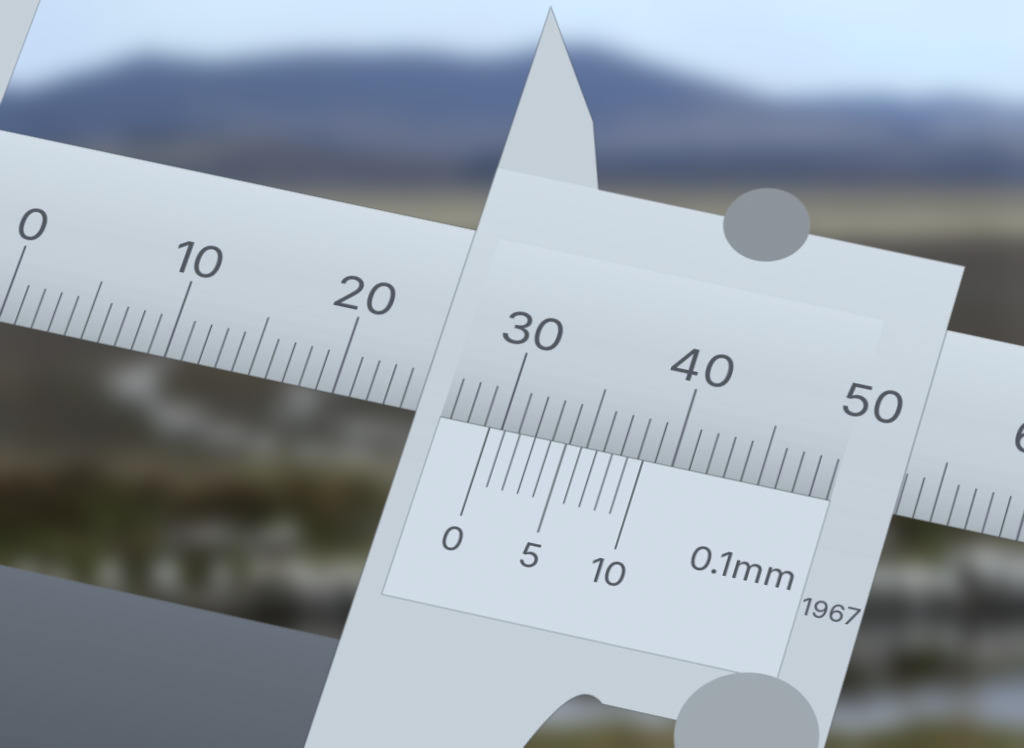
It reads 29.3; mm
